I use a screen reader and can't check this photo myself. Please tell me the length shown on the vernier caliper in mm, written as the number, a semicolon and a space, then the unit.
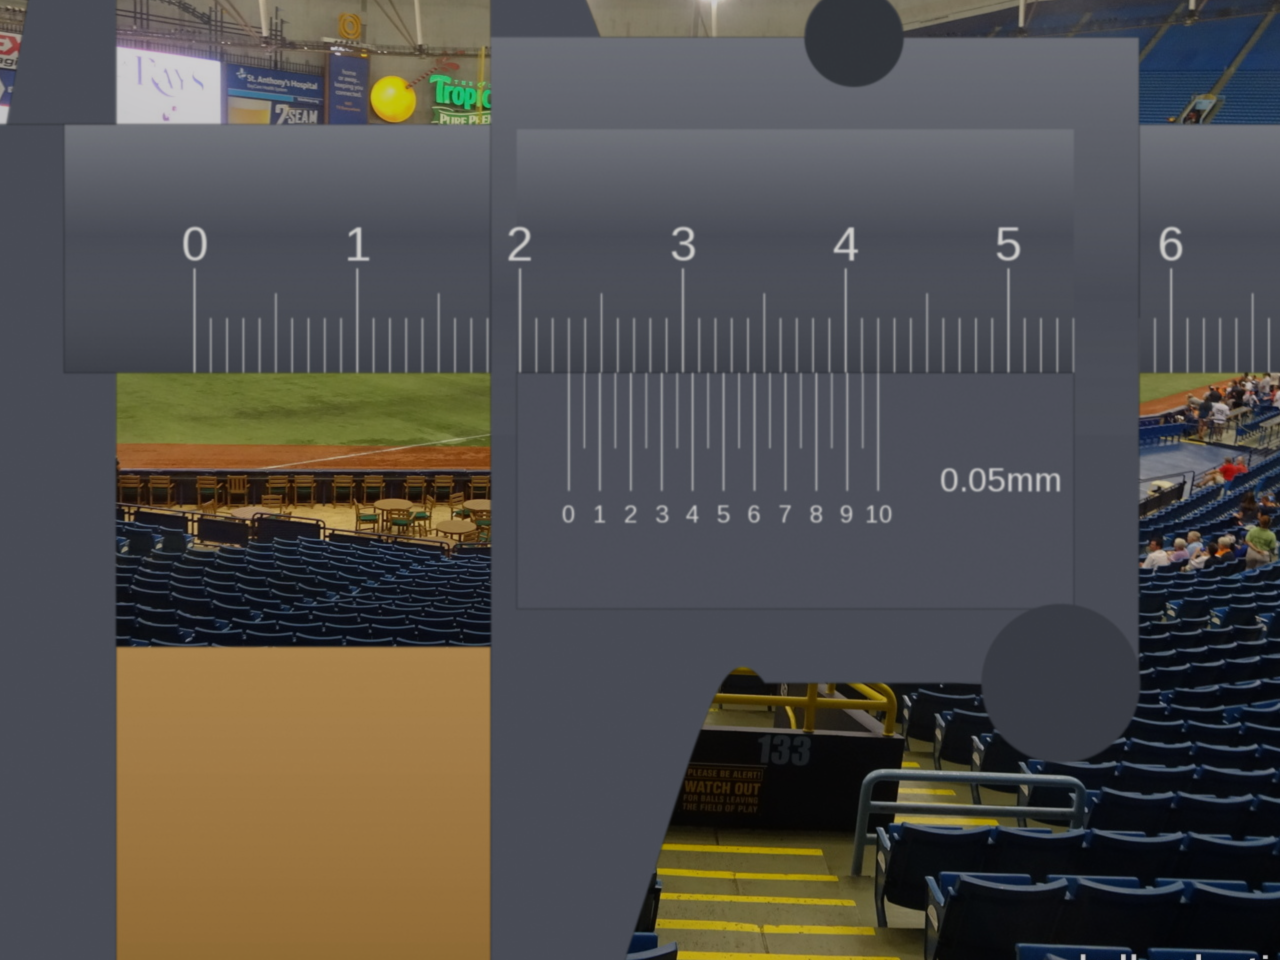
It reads 23.0; mm
